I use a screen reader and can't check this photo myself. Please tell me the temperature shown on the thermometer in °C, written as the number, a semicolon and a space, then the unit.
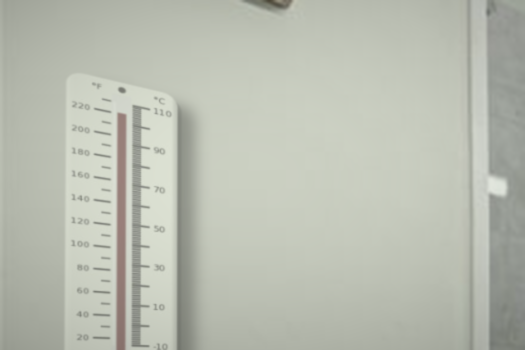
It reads 105; °C
